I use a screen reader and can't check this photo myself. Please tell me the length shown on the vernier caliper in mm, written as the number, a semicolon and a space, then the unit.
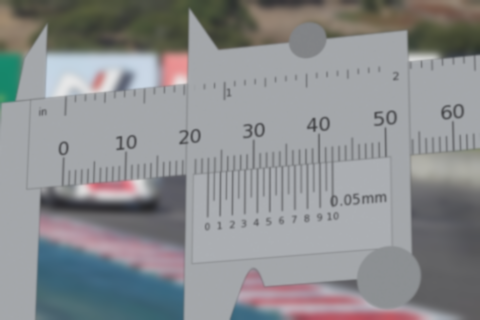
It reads 23.0; mm
